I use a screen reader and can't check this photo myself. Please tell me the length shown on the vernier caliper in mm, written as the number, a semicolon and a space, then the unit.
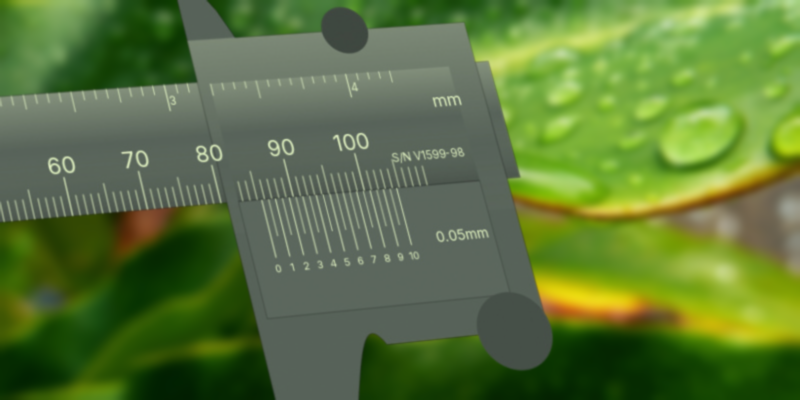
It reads 85.6; mm
